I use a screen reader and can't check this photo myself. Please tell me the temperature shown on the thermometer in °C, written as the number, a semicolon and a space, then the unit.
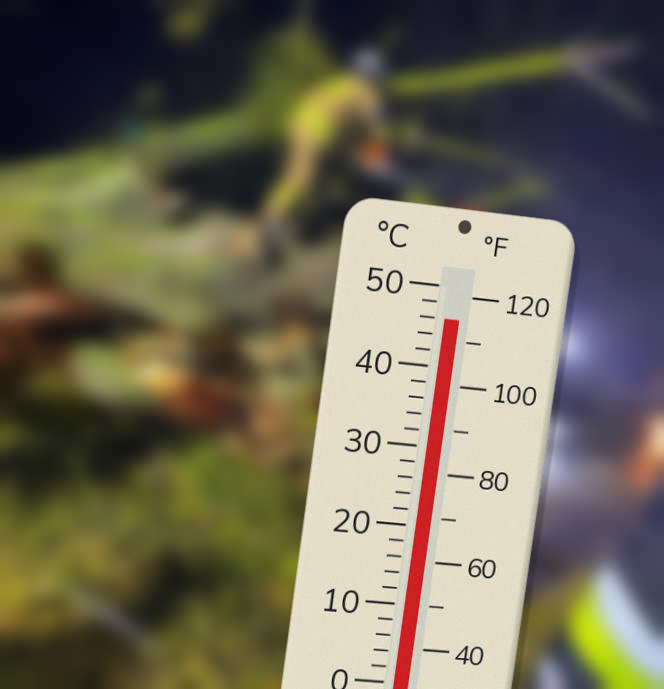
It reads 46; °C
